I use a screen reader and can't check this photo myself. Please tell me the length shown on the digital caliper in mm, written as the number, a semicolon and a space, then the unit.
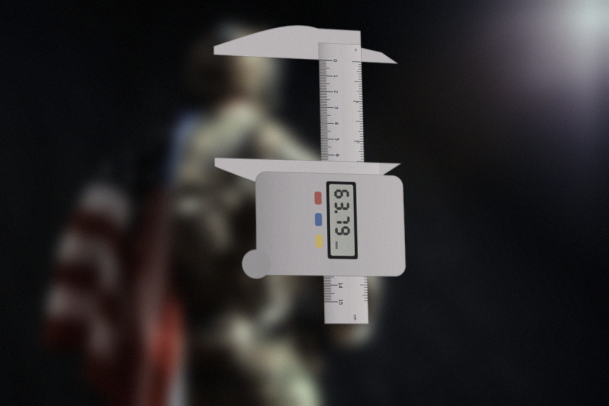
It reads 63.79; mm
